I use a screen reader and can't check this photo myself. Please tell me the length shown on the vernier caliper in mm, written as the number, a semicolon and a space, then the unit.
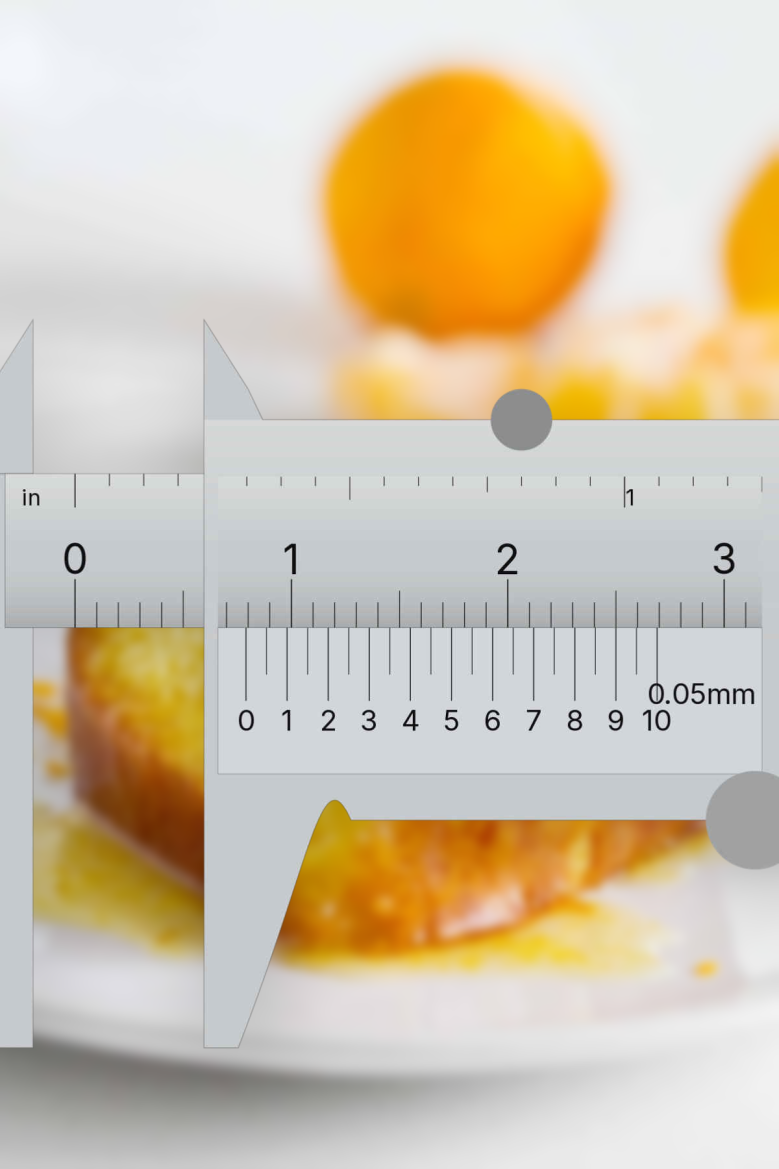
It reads 7.90; mm
